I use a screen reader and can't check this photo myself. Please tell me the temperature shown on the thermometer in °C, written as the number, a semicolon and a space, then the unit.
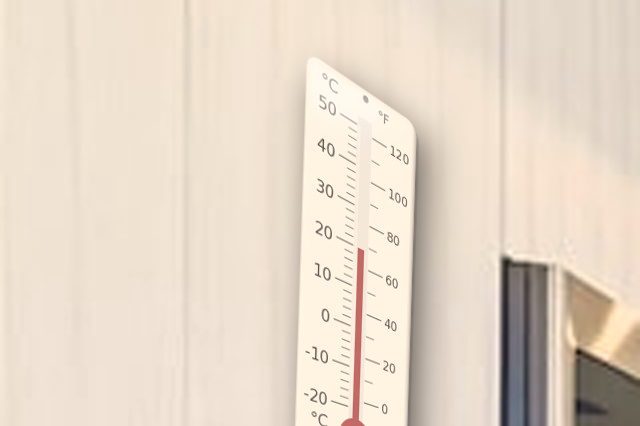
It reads 20; °C
